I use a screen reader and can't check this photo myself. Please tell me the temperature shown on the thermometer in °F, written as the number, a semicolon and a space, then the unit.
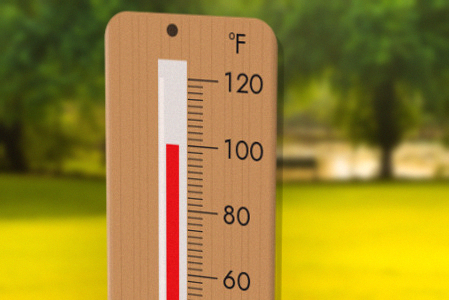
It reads 100; °F
